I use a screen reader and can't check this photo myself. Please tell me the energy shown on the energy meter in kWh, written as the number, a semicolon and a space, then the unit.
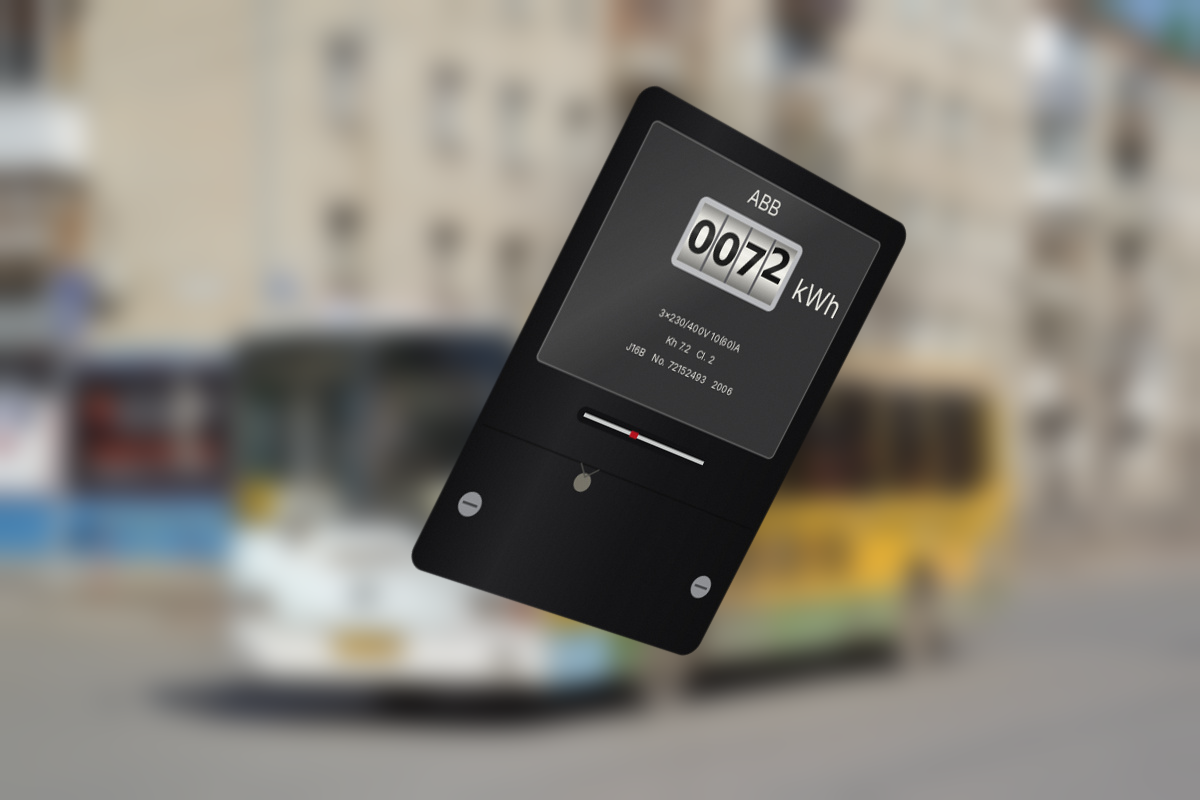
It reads 72; kWh
